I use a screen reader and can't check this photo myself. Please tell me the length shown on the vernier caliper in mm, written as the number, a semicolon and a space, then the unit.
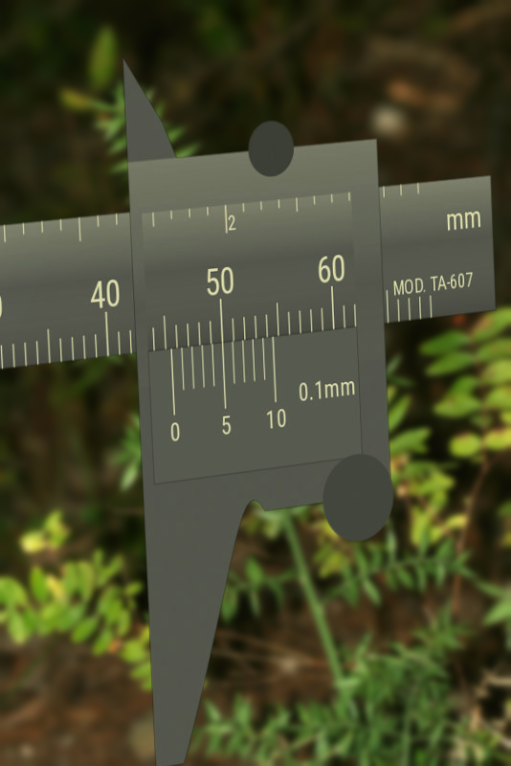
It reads 45.5; mm
